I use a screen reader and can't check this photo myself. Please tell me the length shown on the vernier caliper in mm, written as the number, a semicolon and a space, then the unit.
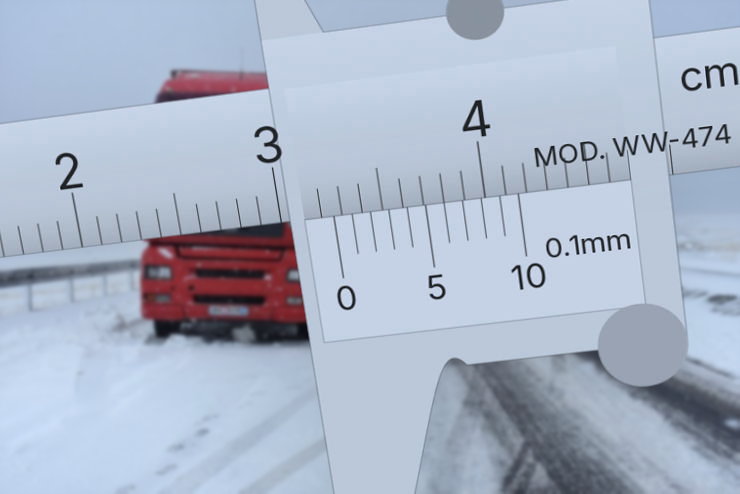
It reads 32.6; mm
